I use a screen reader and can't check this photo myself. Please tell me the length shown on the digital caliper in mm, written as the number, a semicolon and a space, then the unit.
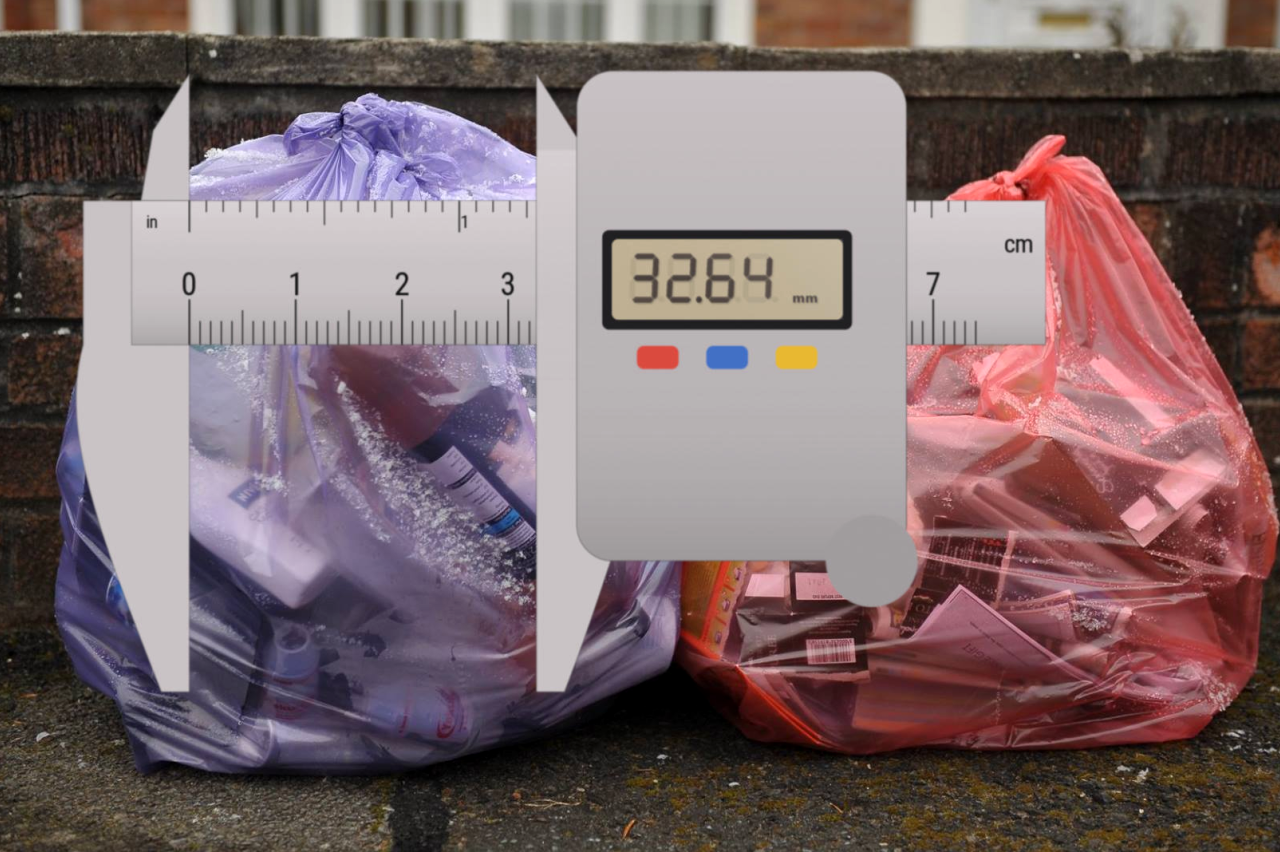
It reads 32.64; mm
